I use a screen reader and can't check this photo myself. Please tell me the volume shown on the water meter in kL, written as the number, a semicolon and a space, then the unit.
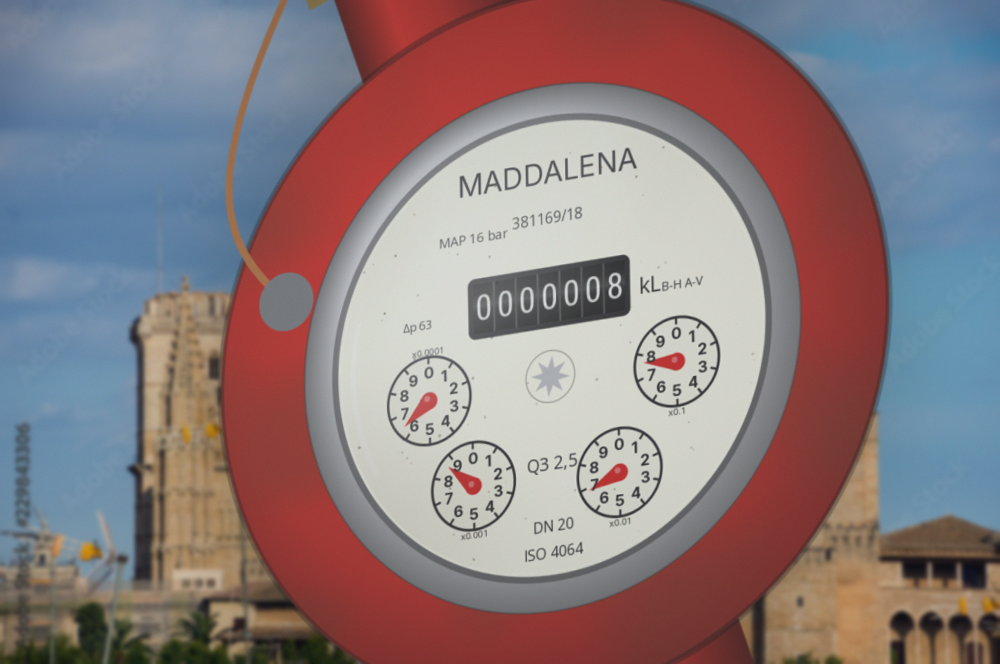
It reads 8.7686; kL
